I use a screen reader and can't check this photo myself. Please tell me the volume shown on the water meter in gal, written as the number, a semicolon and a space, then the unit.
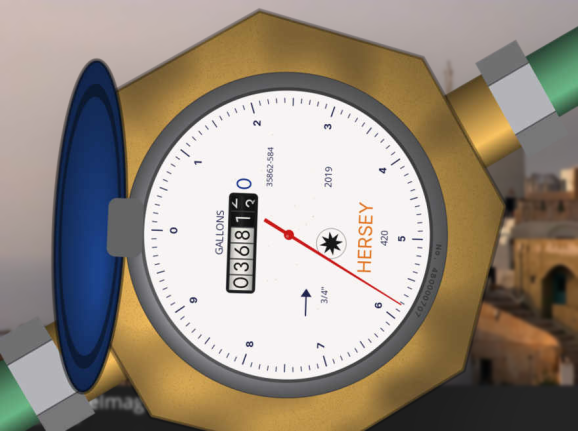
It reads 368125.8; gal
